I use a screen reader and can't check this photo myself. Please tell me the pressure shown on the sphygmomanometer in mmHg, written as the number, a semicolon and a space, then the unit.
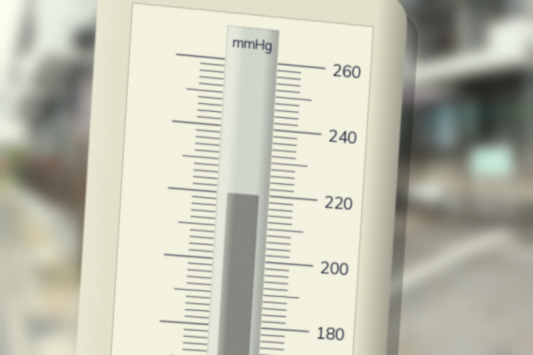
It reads 220; mmHg
